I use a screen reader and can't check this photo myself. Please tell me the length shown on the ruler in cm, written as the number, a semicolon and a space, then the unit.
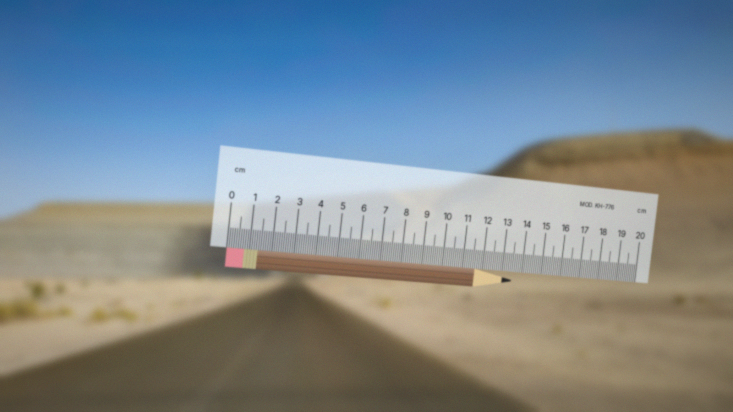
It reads 13.5; cm
